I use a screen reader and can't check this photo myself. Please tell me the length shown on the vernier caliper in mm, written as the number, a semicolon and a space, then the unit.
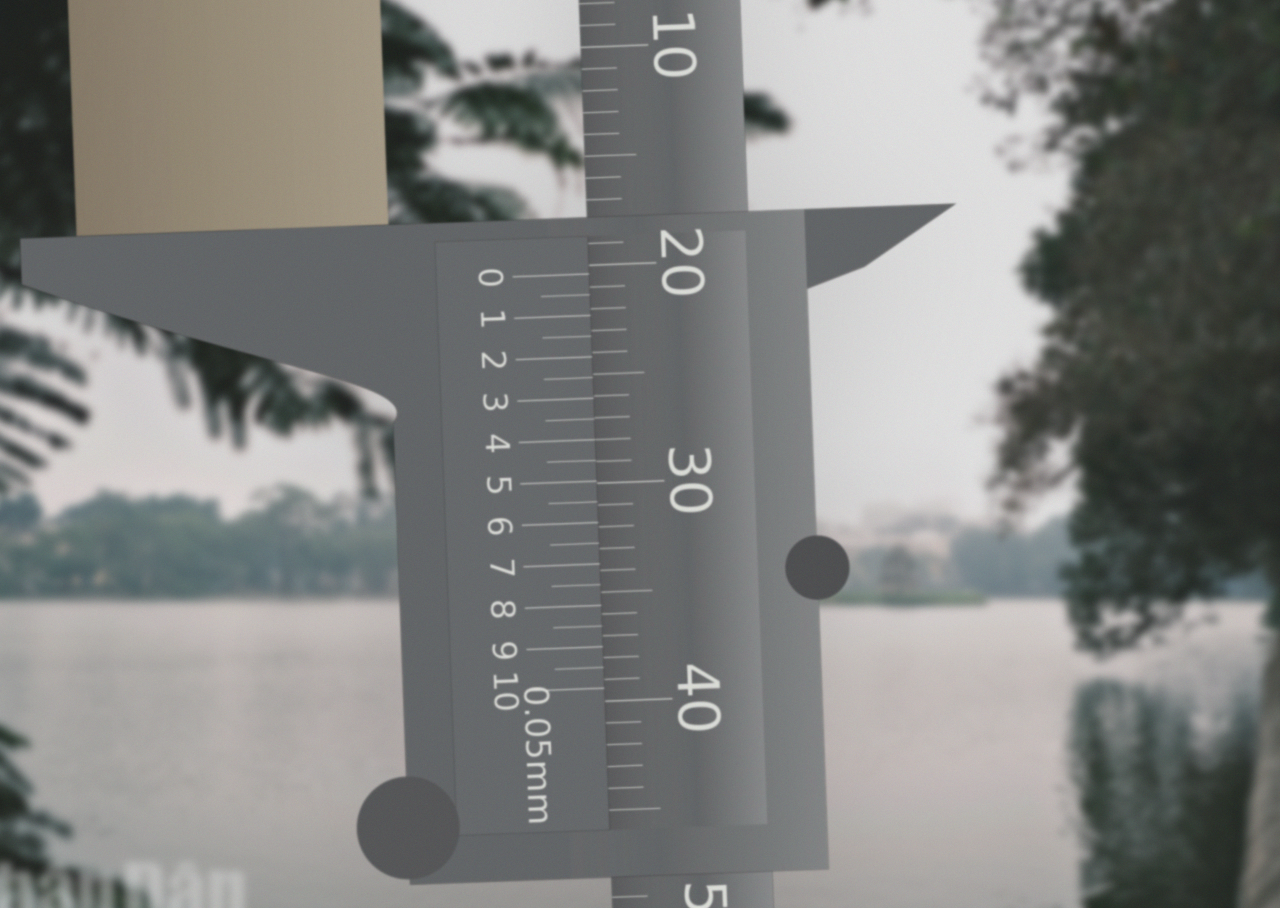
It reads 20.4; mm
